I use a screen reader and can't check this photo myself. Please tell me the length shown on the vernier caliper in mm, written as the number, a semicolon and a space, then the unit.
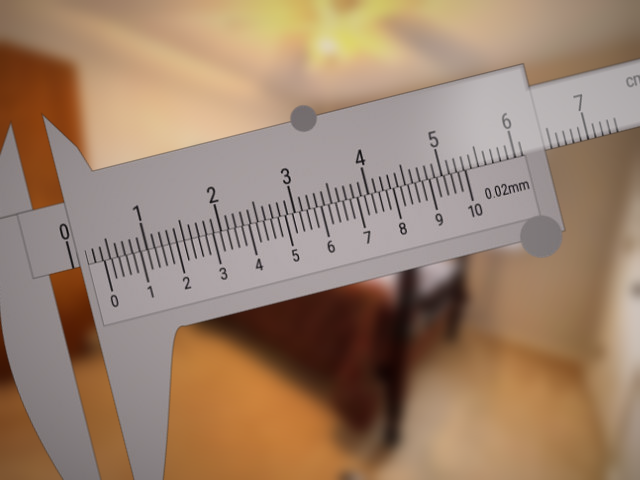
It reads 4.2; mm
